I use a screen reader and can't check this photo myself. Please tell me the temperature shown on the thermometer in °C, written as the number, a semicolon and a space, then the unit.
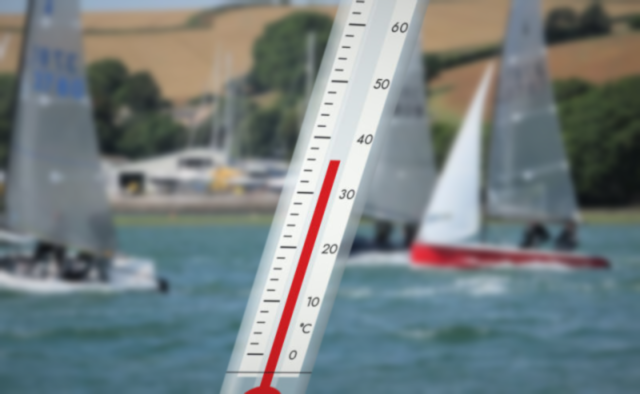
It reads 36; °C
